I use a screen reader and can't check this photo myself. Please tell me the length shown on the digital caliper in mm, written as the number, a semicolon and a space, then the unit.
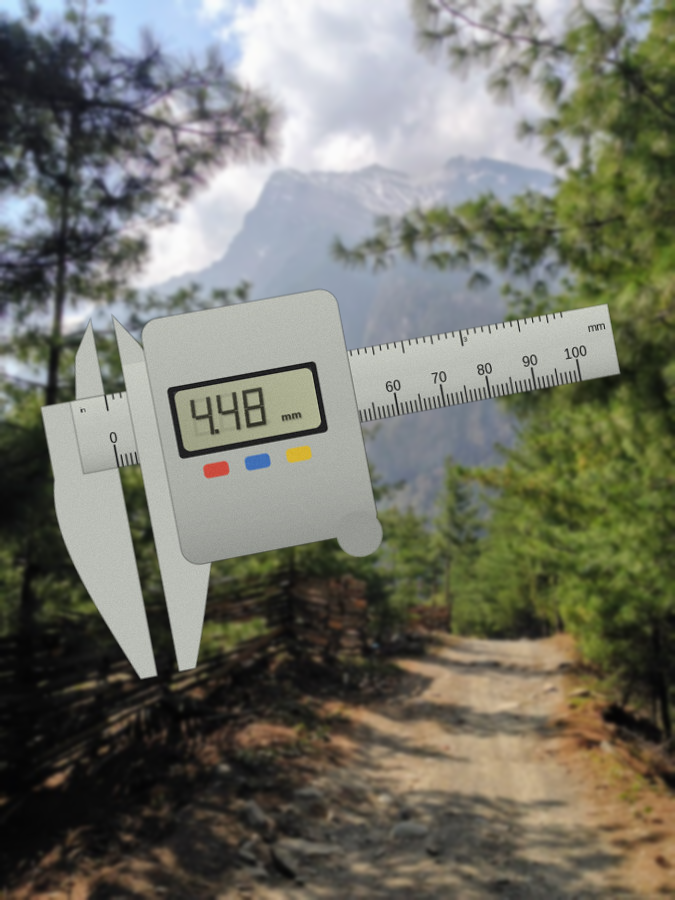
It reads 4.48; mm
